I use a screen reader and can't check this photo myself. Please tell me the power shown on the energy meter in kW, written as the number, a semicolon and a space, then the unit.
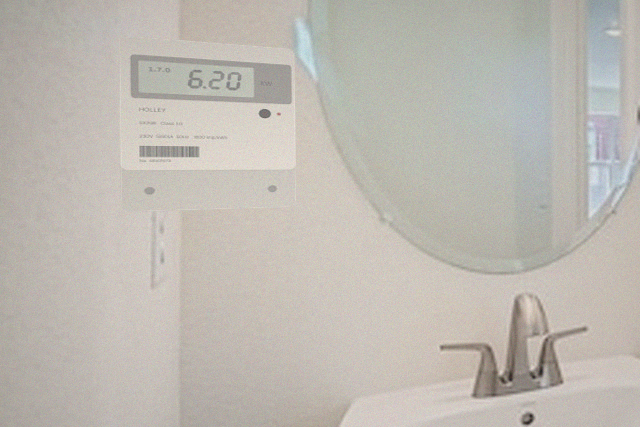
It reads 6.20; kW
